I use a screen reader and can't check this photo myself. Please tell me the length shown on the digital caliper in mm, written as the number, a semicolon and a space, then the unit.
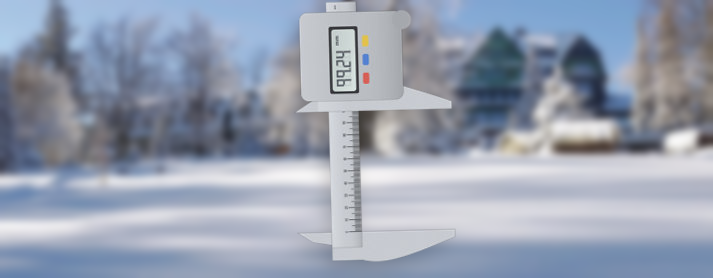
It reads 99.24; mm
